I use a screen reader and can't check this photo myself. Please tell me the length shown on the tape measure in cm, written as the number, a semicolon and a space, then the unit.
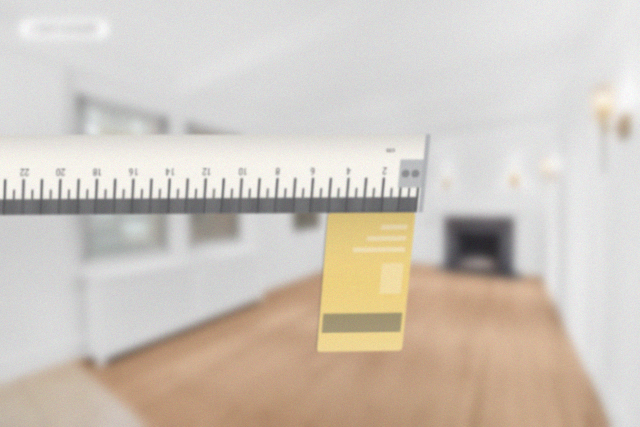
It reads 5; cm
